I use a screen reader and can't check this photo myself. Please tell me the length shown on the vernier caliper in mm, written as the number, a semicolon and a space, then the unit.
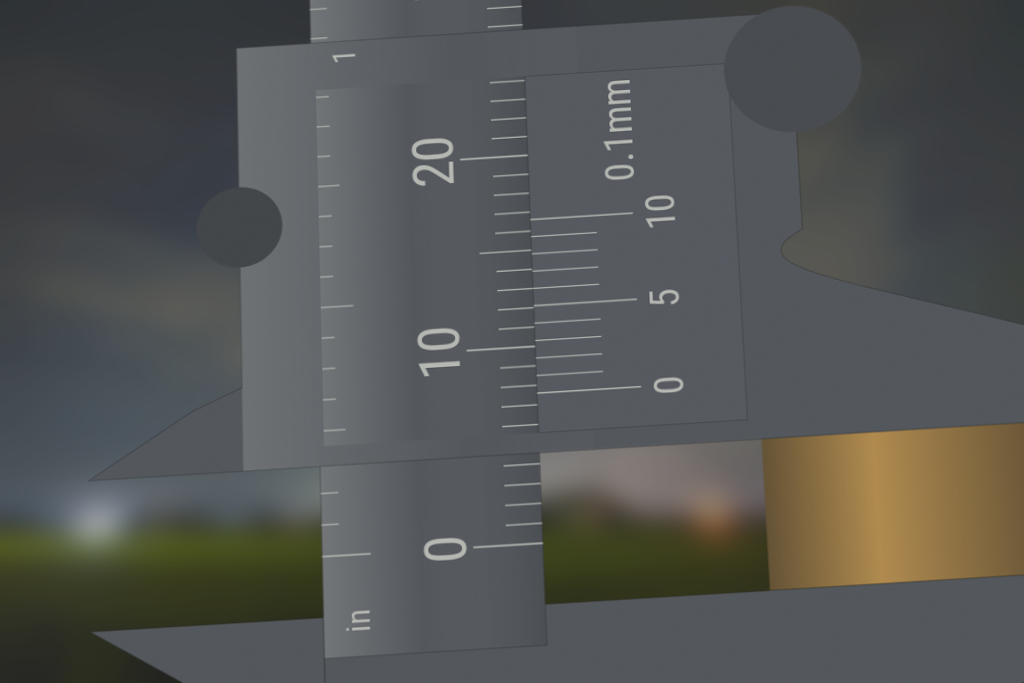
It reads 7.6; mm
